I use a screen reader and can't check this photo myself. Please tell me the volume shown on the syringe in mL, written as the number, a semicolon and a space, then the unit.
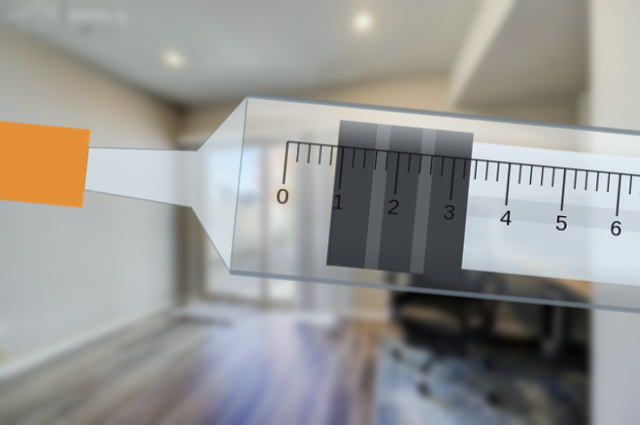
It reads 0.9; mL
